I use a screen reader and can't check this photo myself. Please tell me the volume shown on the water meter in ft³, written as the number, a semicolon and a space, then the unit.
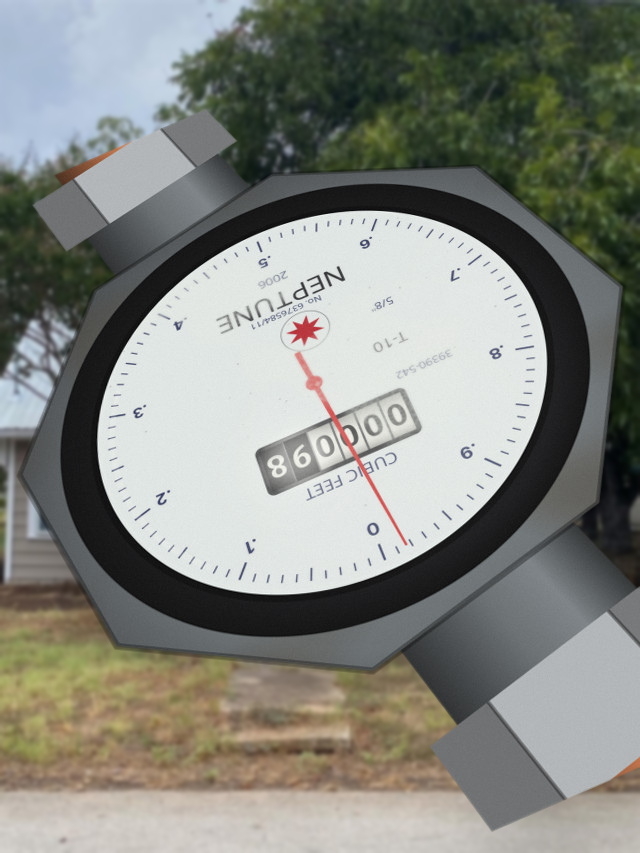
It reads 97.98; ft³
